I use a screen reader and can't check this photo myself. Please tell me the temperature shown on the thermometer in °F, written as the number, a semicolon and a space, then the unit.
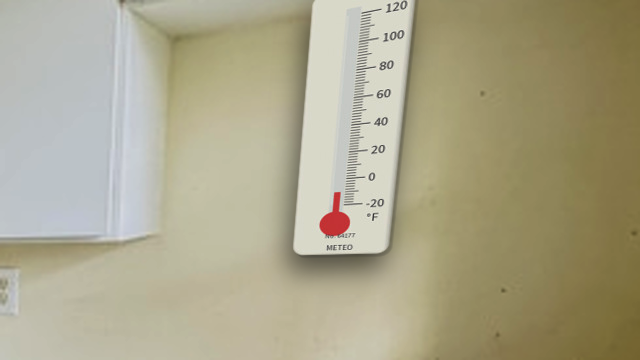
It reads -10; °F
